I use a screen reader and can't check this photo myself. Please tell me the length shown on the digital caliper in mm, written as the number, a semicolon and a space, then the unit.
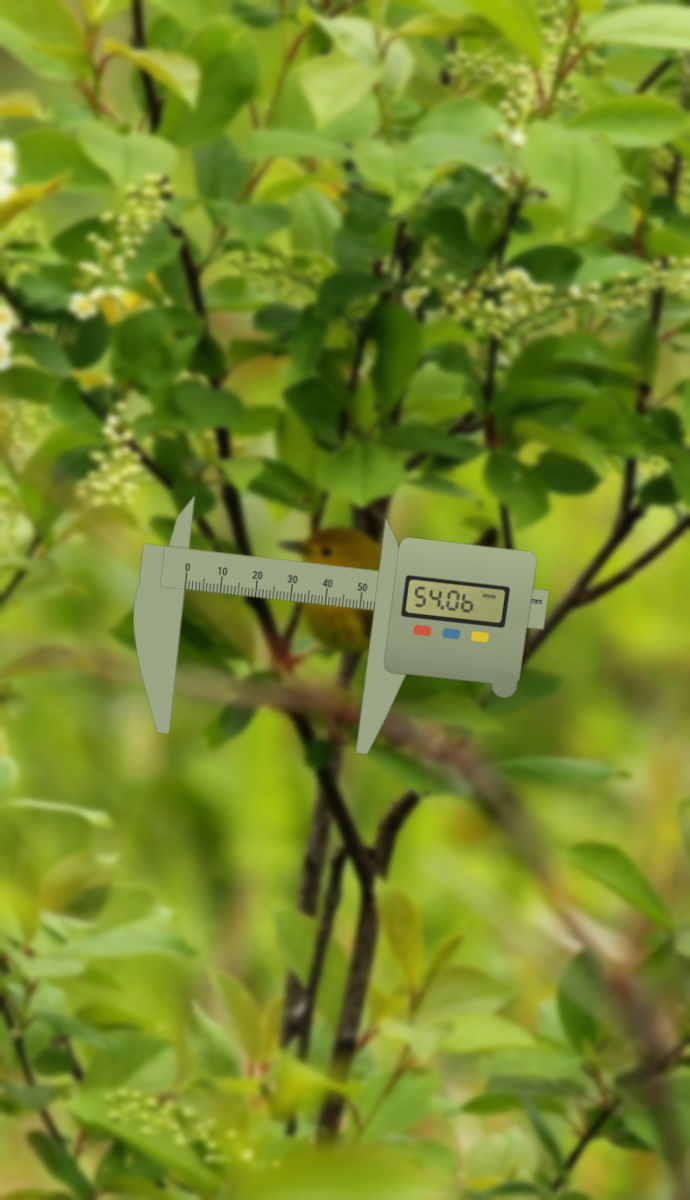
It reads 54.06; mm
